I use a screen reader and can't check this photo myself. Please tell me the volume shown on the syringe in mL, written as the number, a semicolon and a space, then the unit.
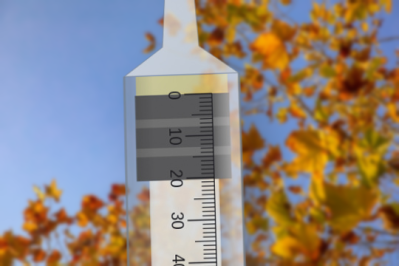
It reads 0; mL
